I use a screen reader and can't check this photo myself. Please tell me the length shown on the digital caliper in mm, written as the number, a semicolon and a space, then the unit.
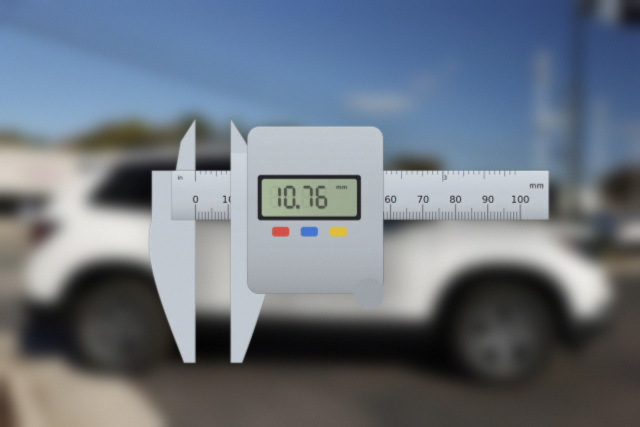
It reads 10.76; mm
